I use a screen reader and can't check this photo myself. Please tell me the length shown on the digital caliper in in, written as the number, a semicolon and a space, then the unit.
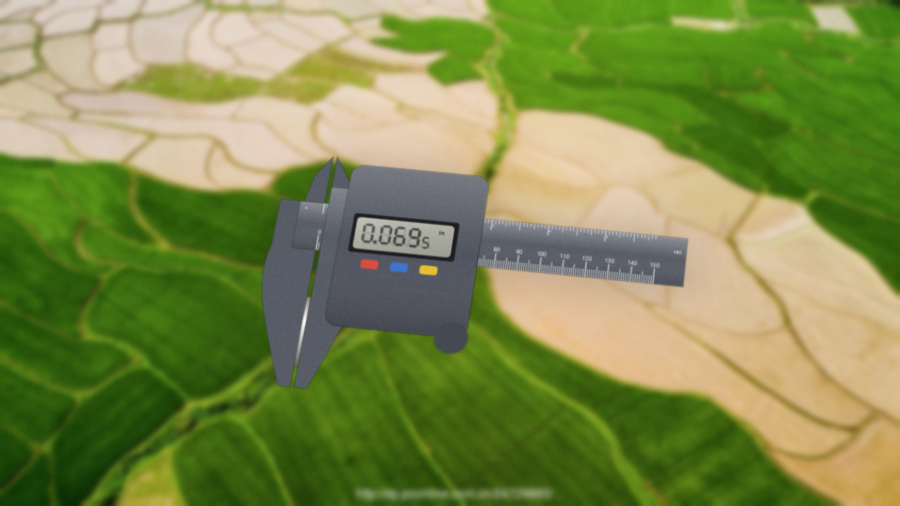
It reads 0.0695; in
